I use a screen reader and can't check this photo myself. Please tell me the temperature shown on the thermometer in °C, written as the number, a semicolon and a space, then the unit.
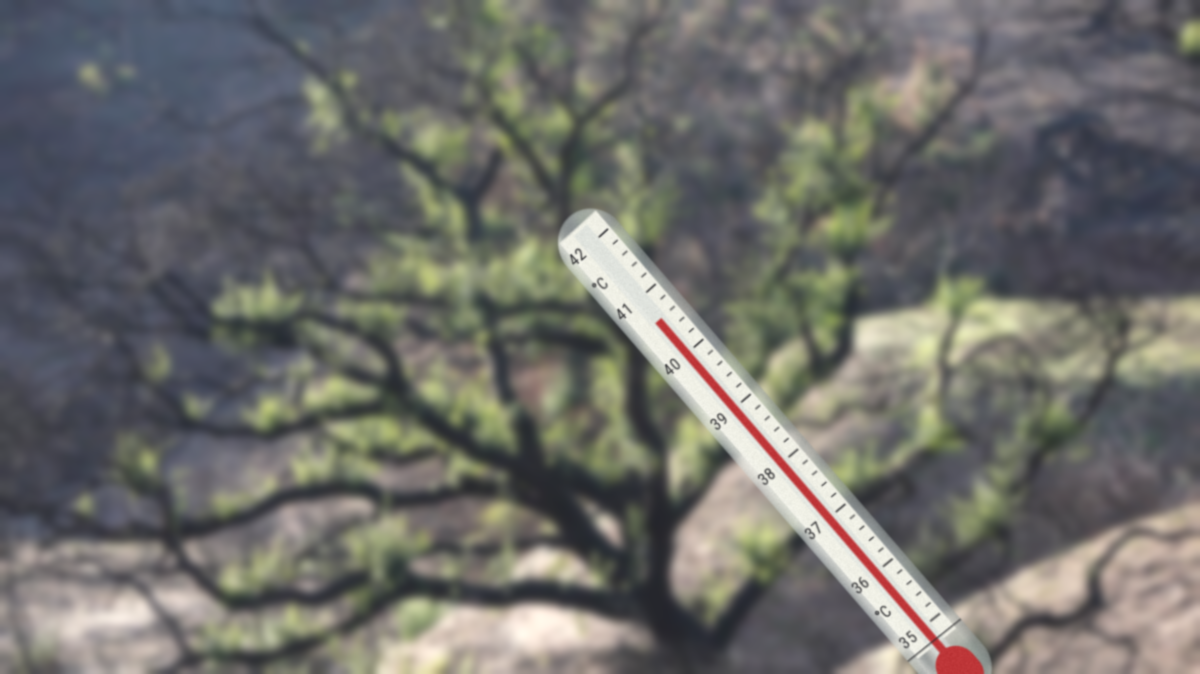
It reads 40.6; °C
